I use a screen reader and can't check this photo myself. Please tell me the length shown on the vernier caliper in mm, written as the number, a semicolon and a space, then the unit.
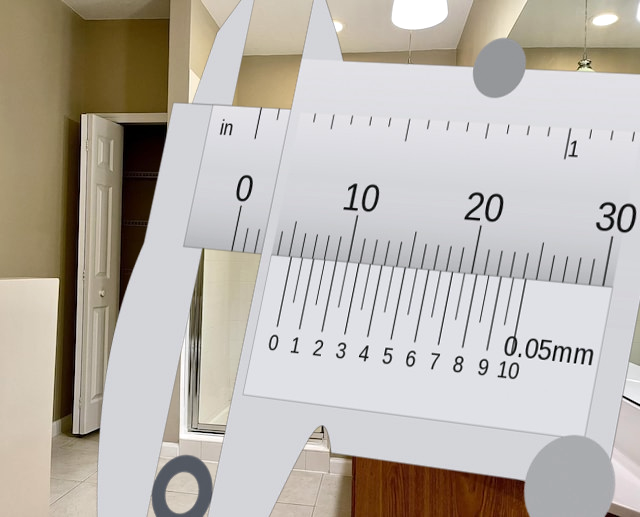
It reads 5.2; mm
